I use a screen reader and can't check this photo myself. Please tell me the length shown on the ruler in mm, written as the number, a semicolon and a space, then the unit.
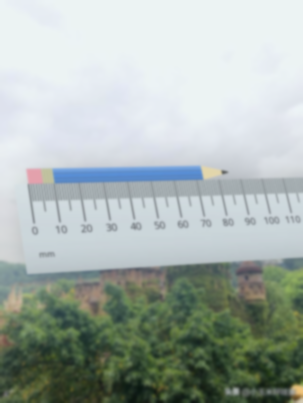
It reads 85; mm
